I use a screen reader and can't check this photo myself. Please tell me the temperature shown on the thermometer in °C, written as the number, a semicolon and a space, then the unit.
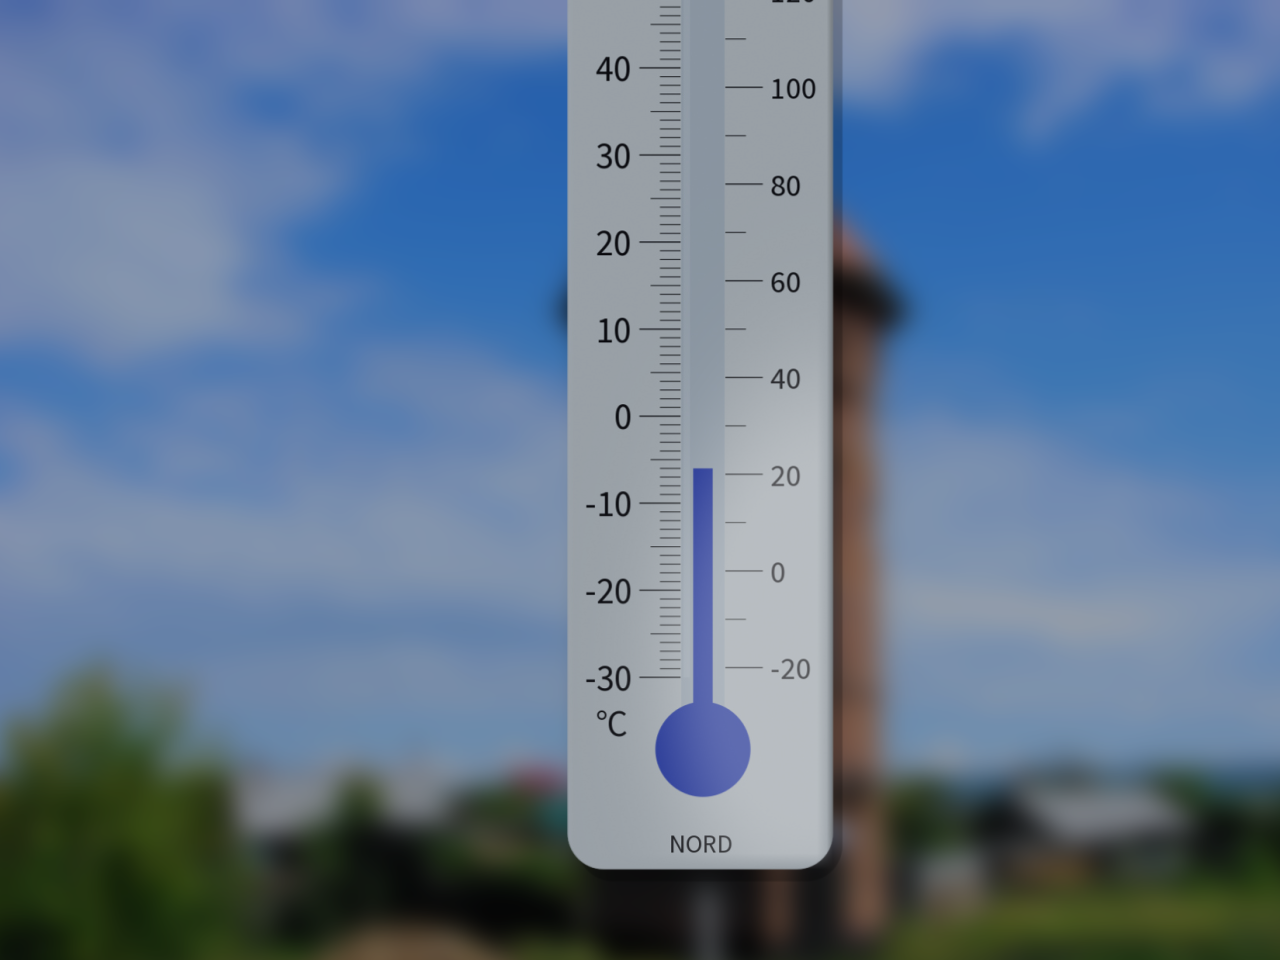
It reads -6; °C
